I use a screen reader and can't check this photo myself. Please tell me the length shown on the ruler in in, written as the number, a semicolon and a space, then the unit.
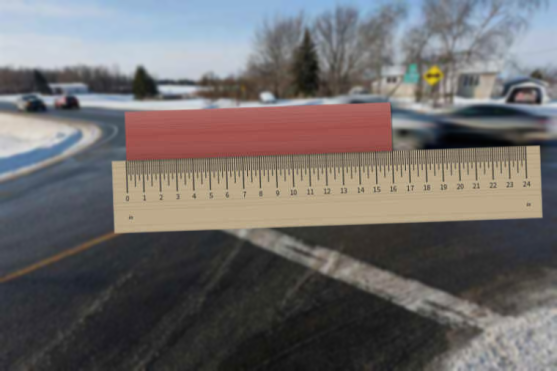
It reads 16; in
